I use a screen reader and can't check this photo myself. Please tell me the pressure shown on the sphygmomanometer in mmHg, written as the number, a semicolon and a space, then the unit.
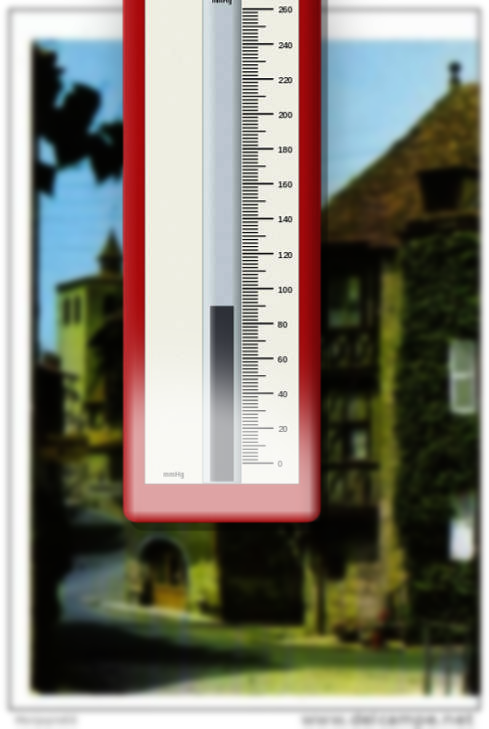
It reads 90; mmHg
